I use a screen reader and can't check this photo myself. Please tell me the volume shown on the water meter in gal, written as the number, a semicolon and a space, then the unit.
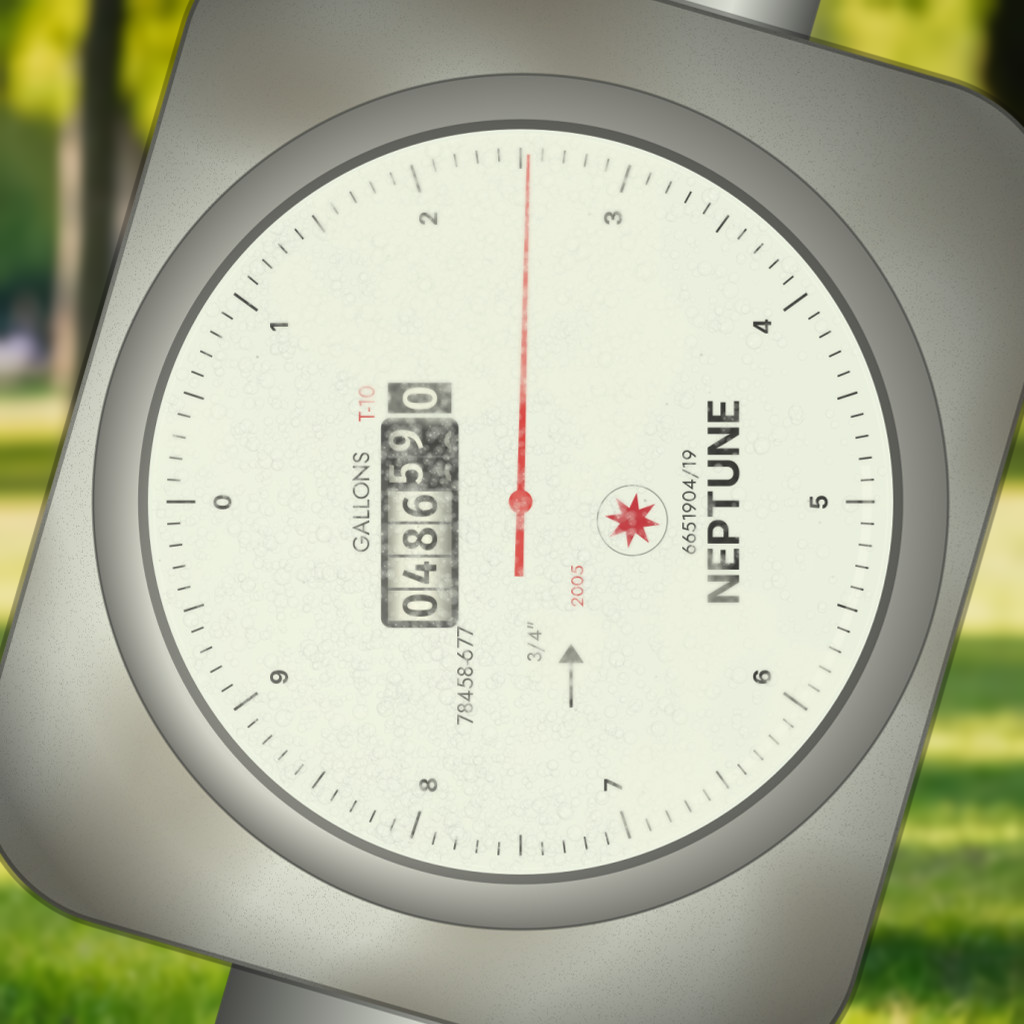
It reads 486592.5; gal
